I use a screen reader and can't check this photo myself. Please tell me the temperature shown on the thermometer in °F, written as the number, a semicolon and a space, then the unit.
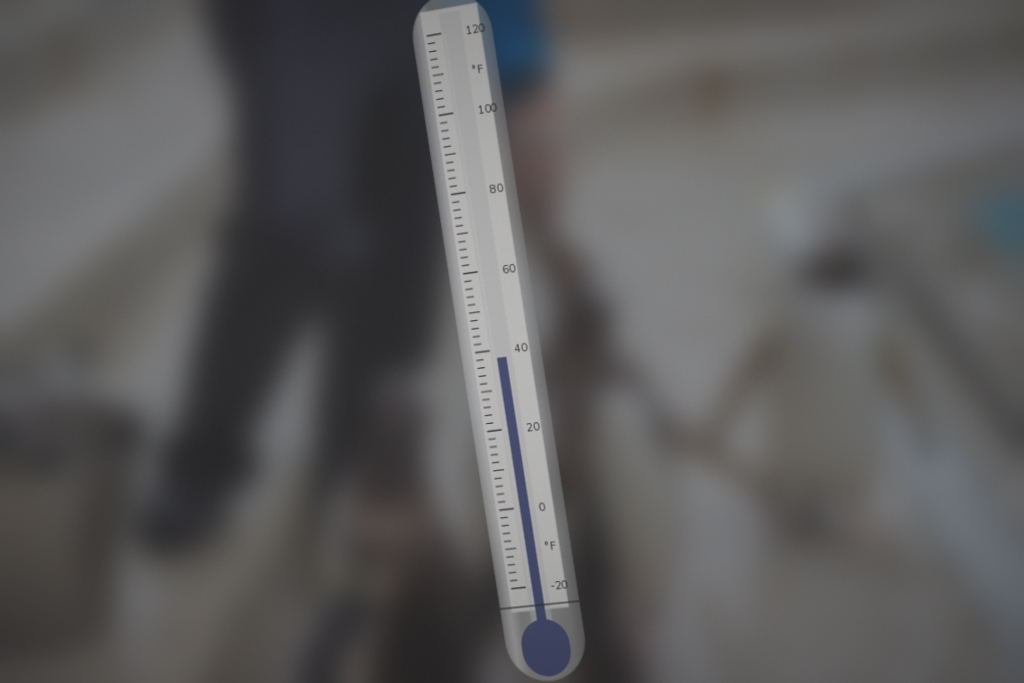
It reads 38; °F
